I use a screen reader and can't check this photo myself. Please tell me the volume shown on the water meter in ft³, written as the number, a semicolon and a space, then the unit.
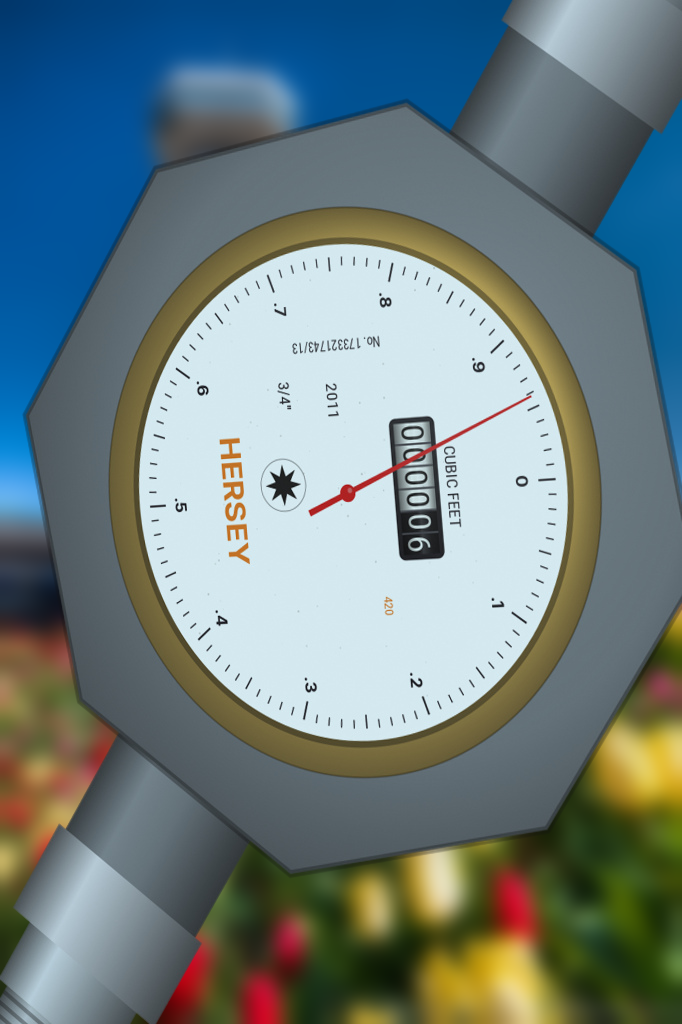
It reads 5.94; ft³
